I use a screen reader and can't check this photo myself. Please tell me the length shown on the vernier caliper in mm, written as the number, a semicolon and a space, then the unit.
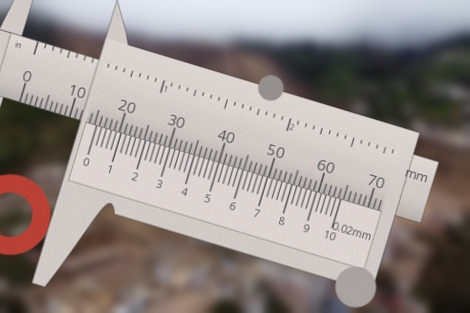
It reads 15.5; mm
